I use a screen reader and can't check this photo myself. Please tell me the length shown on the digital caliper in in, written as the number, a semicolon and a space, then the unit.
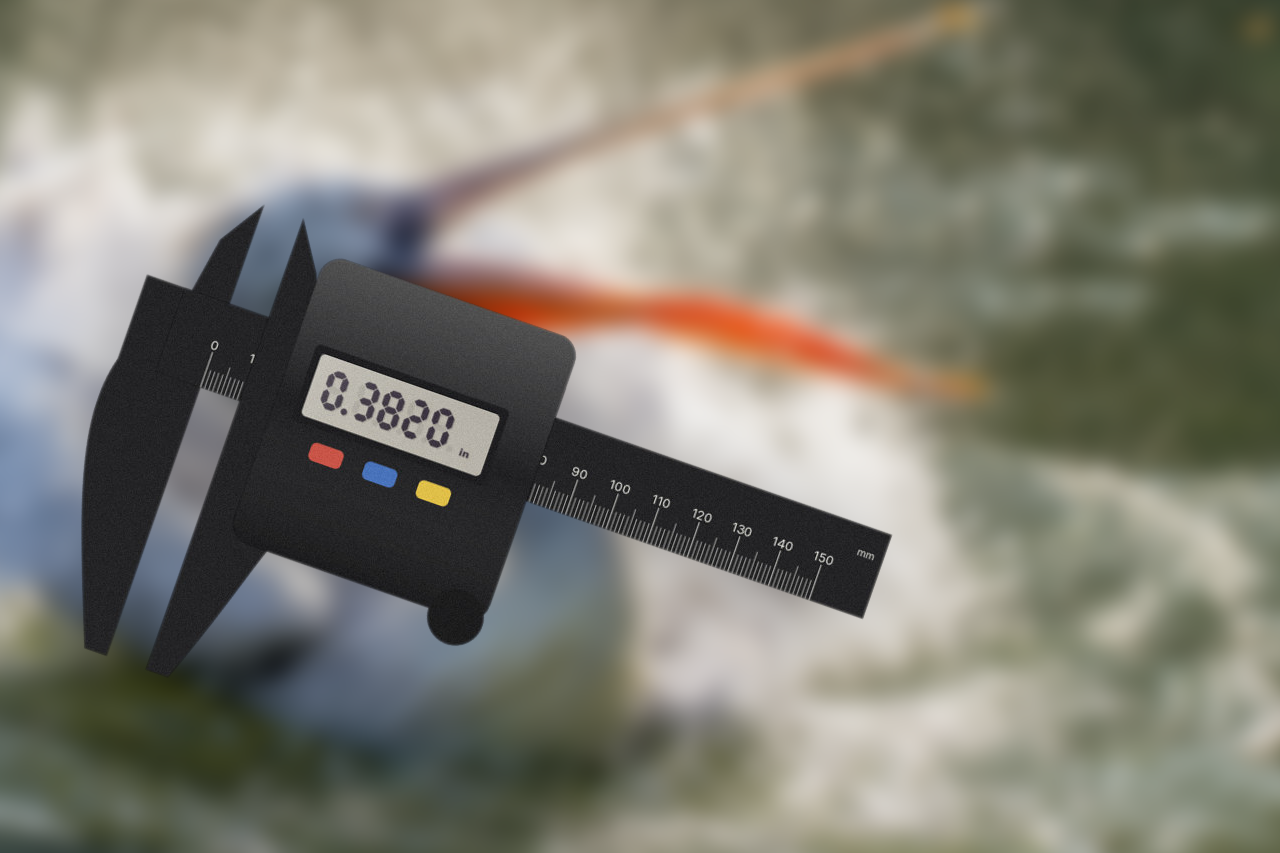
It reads 0.3820; in
